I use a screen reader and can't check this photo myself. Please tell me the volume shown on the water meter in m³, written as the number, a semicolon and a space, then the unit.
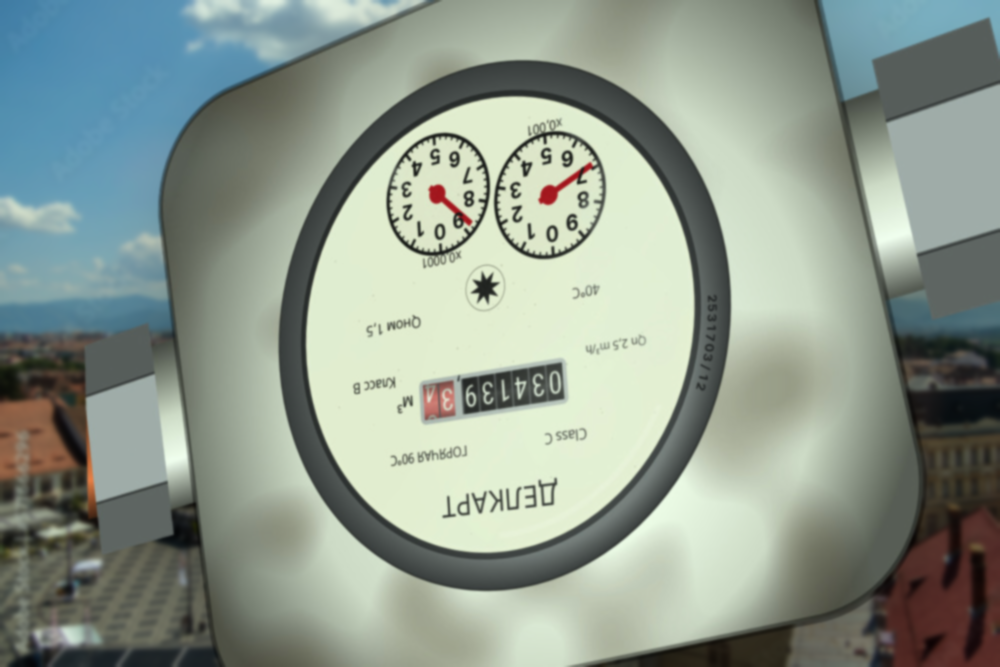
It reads 34139.3368; m³
